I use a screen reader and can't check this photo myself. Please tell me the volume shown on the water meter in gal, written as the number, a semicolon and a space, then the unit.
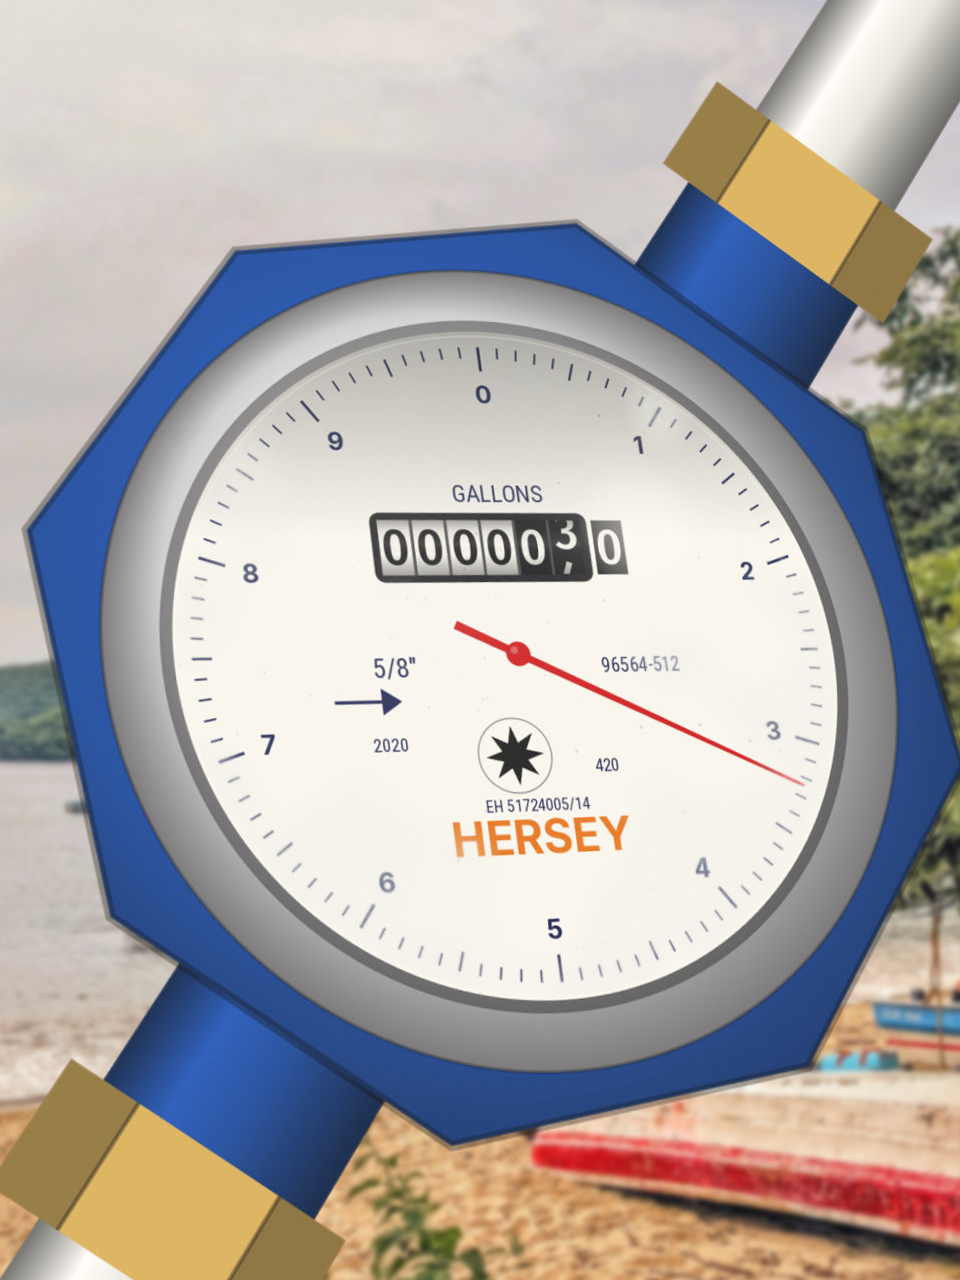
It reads 33.2; gal
